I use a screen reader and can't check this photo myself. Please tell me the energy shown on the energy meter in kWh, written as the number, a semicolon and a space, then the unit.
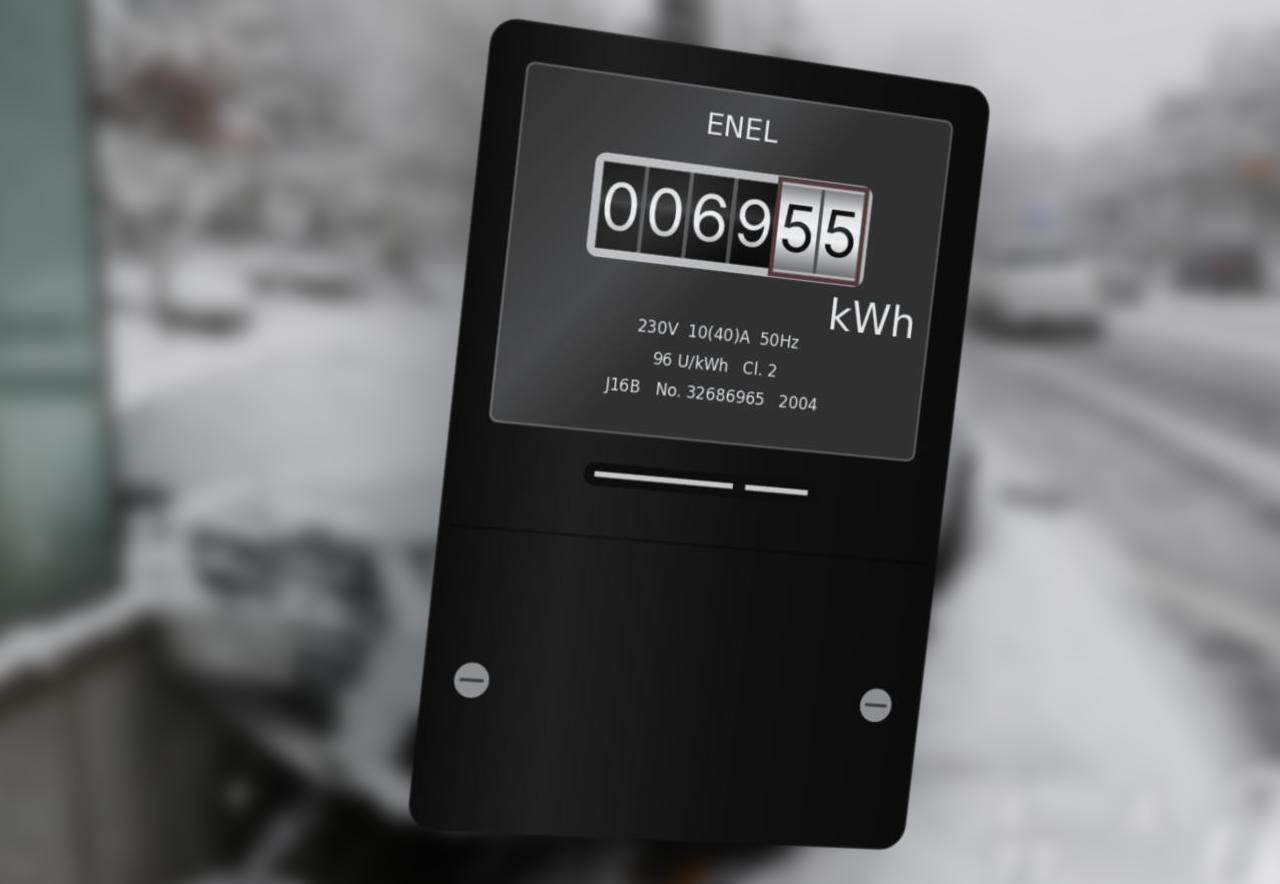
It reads 69.55; kWh
